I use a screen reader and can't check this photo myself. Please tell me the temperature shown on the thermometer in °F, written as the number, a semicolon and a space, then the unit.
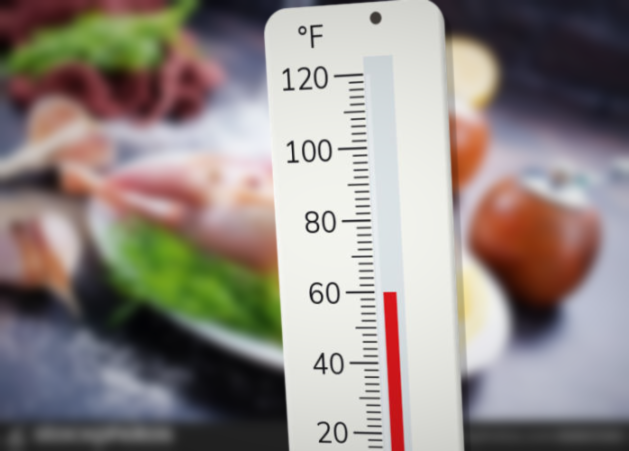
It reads 60; °F
